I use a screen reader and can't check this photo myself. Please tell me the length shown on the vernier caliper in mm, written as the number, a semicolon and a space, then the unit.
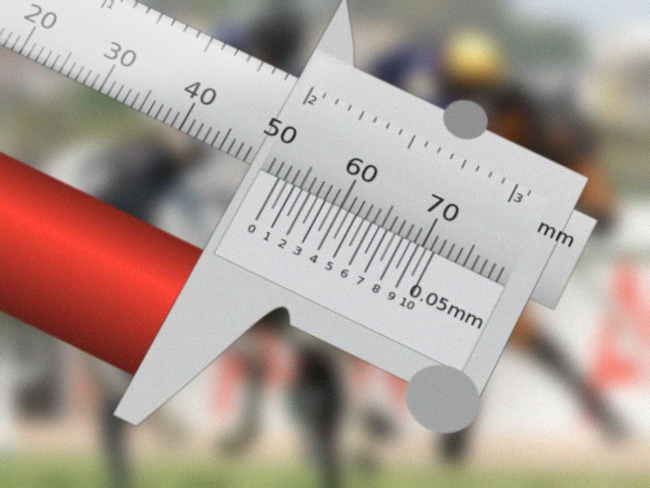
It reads 52.4; mm
